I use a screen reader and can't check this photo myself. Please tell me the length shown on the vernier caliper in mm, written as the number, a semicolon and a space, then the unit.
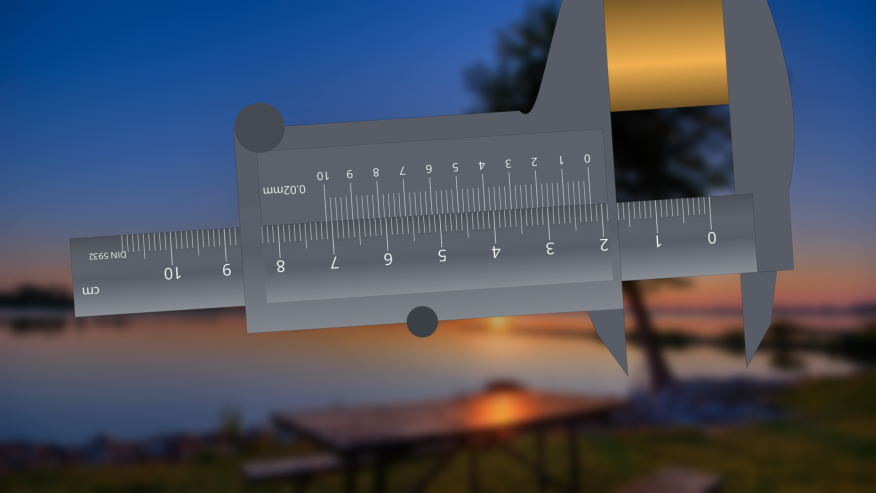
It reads 22.0; mm
